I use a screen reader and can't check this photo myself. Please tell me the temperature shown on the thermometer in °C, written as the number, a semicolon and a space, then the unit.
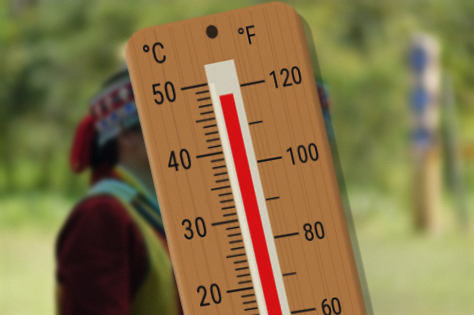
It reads 48; °C
